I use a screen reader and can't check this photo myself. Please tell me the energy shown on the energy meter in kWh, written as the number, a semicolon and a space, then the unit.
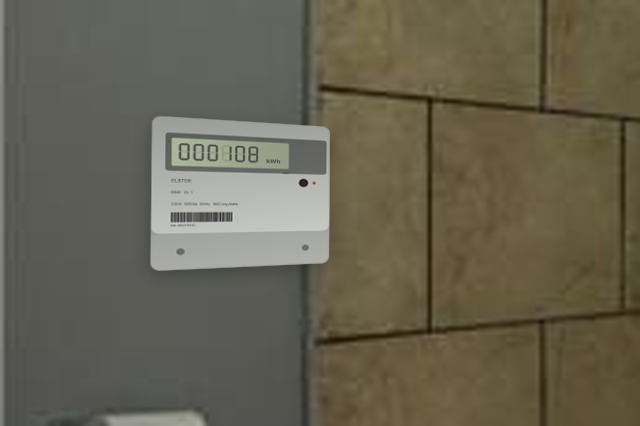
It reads 108; kWh
